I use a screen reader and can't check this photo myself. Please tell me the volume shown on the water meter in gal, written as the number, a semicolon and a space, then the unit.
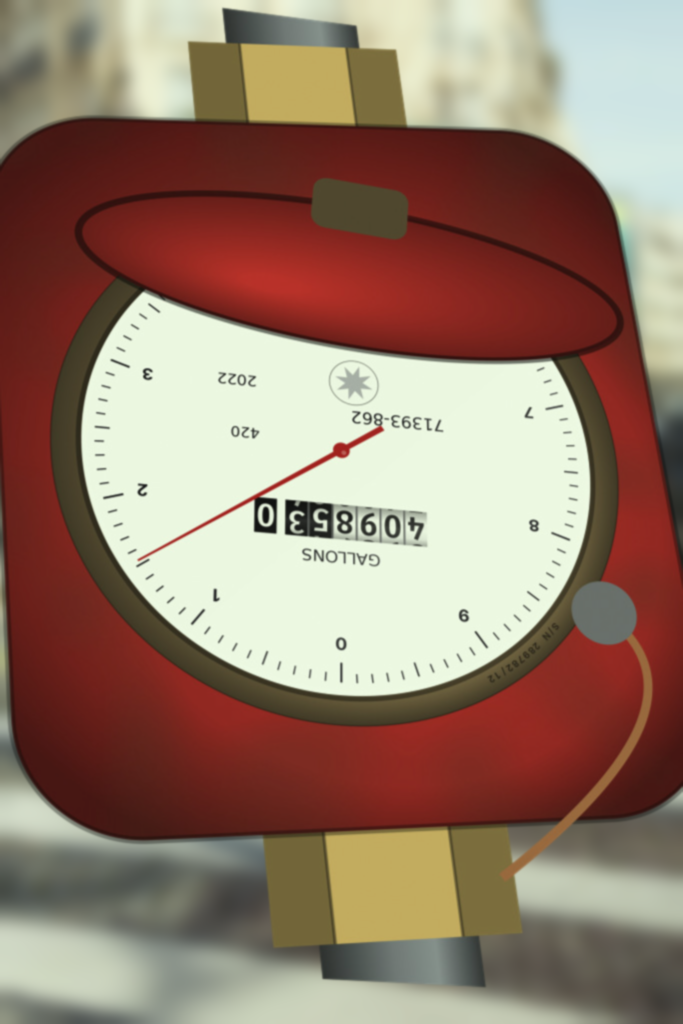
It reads 4098531.5; gal
